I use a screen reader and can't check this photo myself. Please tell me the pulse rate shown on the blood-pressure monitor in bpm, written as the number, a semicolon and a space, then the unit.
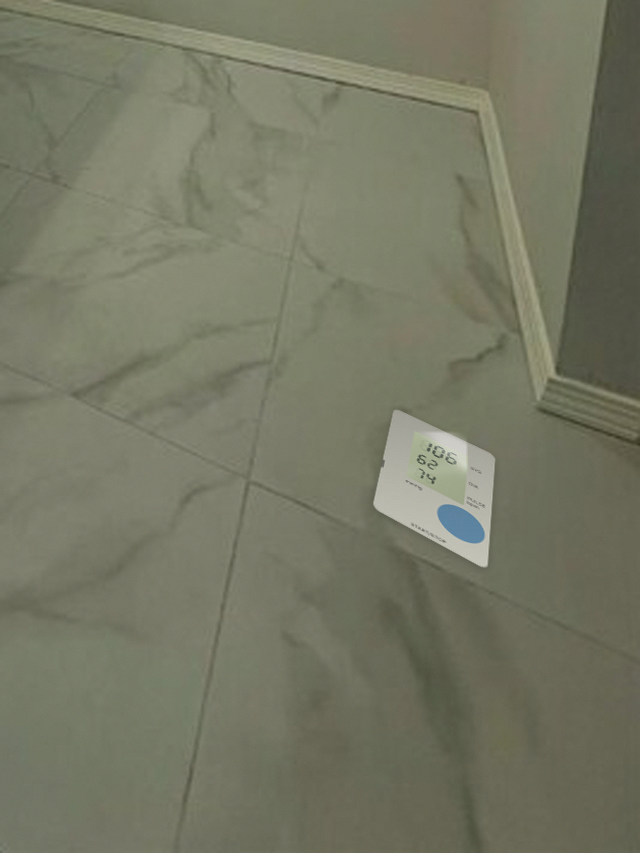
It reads 74; bpm
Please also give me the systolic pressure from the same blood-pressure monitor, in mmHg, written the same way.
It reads 106; mmHg
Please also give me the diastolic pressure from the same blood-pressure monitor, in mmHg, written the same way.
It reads 62; mmHg
